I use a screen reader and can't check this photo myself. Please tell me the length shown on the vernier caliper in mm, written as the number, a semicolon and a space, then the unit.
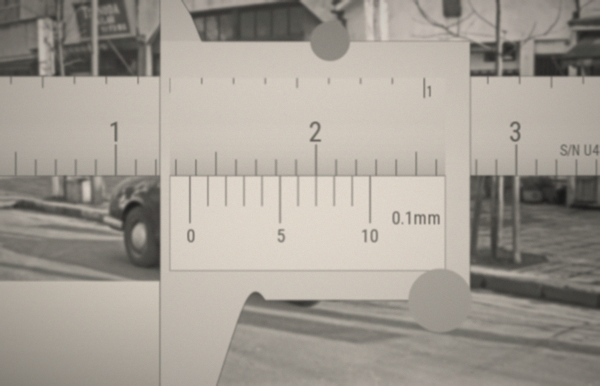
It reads 13.7; mm
